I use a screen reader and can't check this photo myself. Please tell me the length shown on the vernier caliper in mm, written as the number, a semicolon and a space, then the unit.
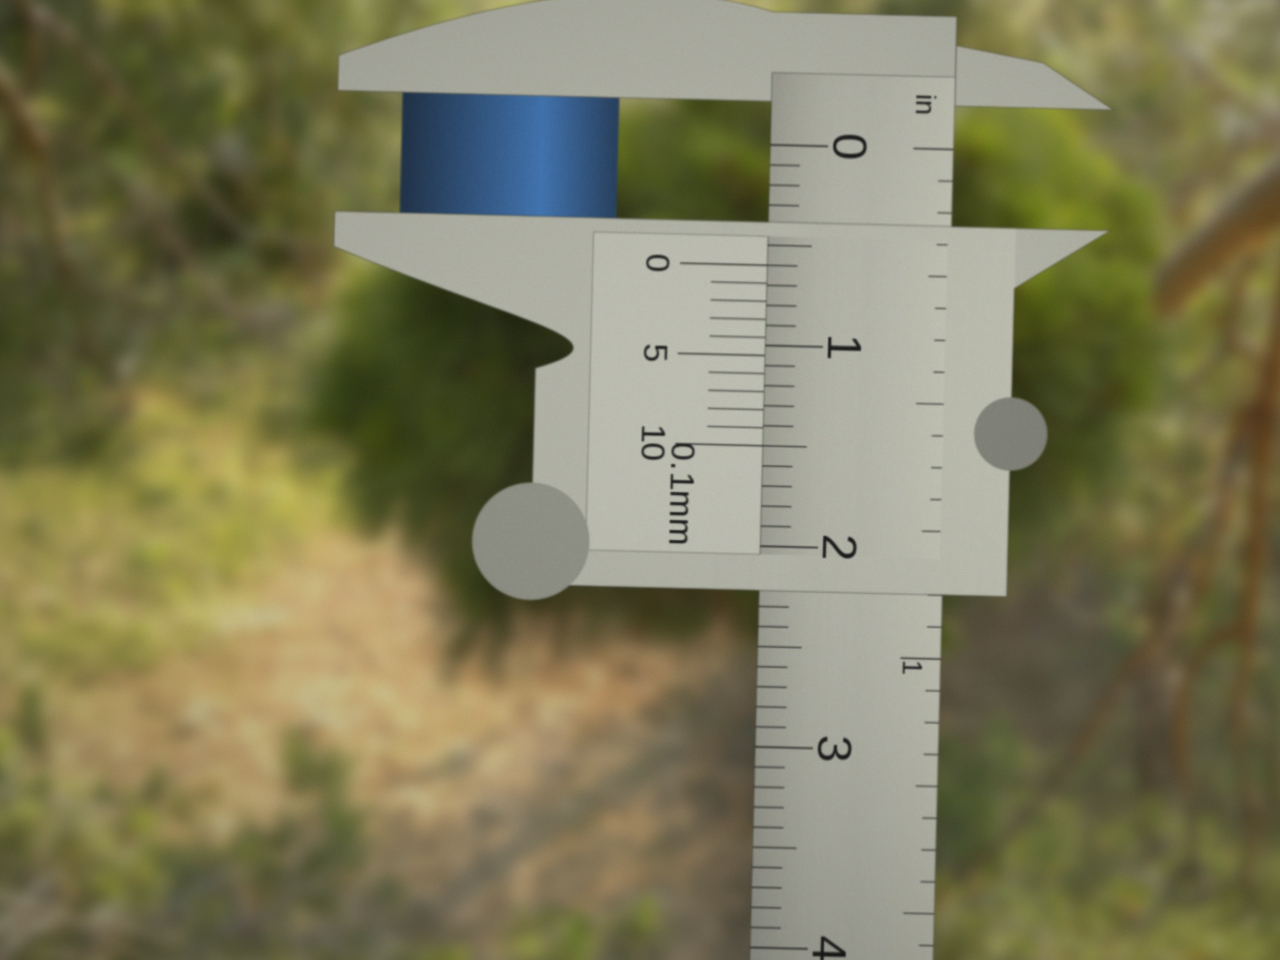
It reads 6.0; mm
